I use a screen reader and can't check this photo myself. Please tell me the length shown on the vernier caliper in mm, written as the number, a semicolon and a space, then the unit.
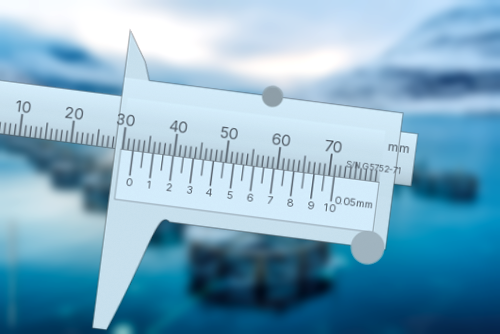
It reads 32.0; mm
